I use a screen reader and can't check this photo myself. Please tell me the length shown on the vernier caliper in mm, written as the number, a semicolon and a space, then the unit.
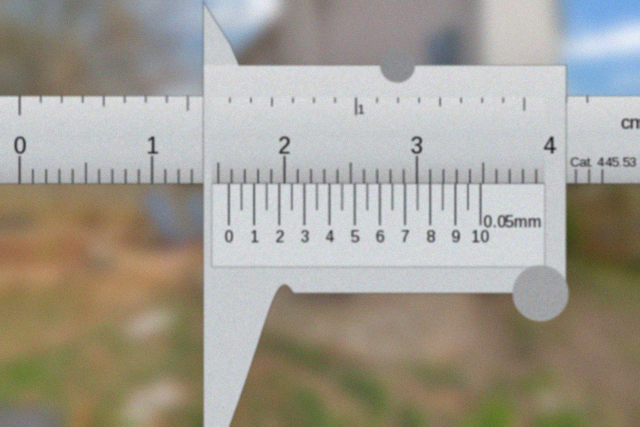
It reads 15.8; mm
